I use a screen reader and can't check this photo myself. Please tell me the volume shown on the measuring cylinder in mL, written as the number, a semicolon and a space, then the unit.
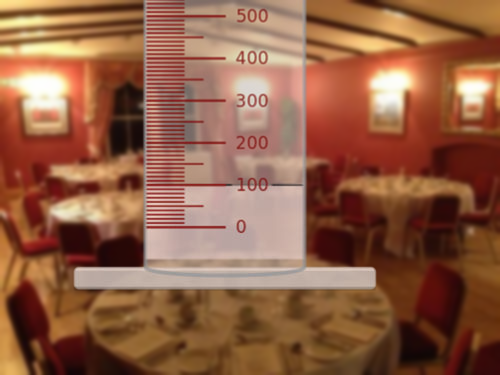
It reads 100; mL
